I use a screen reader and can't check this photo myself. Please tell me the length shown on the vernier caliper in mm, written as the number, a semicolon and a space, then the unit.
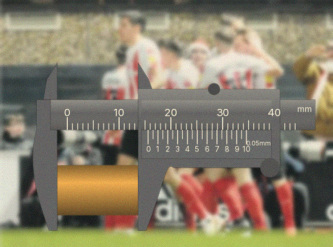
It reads 15.6; mm
